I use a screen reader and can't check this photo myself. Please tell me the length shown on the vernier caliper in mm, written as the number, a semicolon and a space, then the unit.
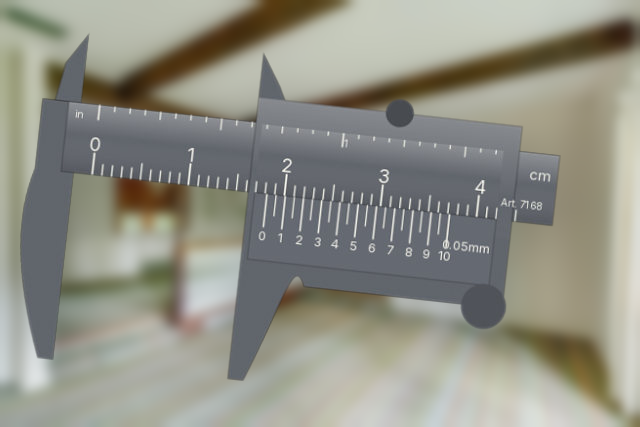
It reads 18.2; mm
